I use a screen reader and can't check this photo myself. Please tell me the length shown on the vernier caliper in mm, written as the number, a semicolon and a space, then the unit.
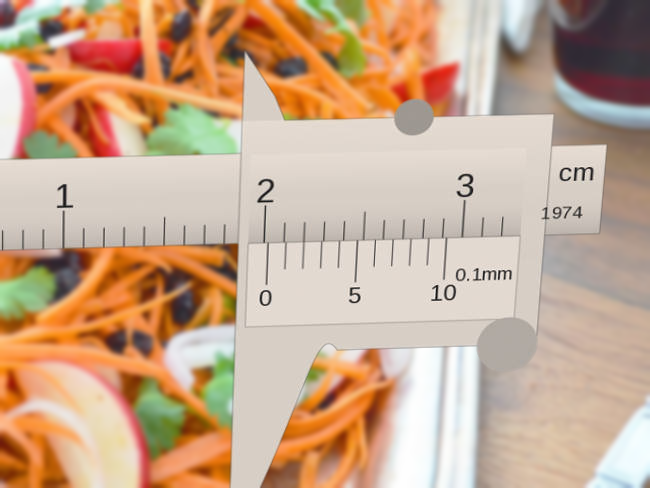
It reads 20.2; mm
